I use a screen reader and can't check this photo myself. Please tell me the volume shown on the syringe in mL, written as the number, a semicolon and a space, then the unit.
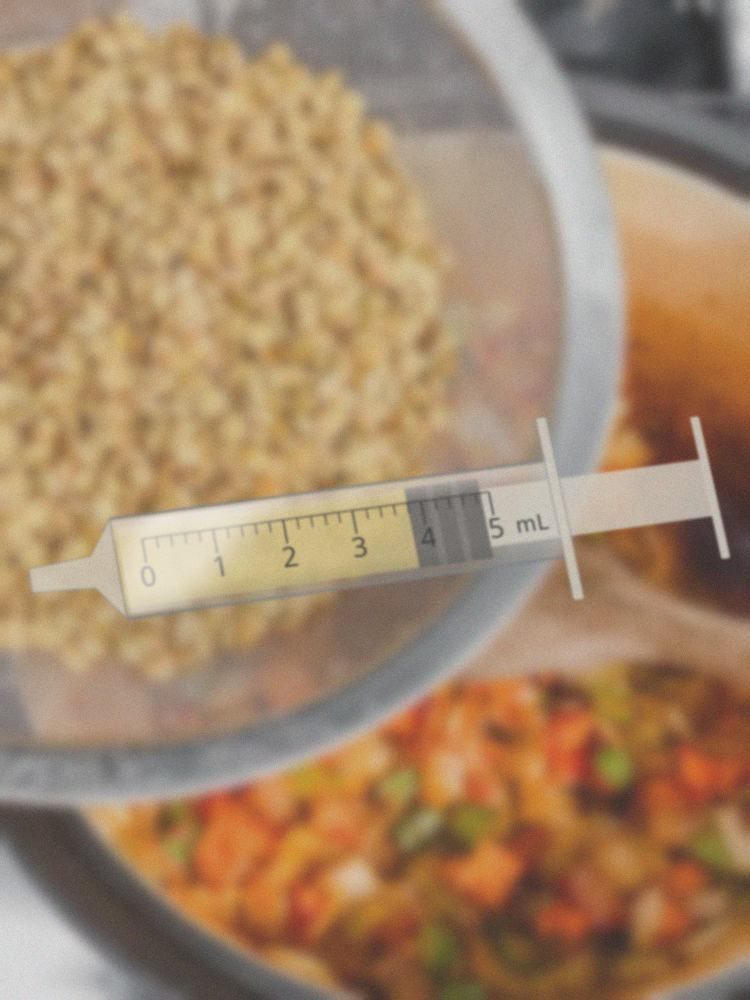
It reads 3.8; mL
